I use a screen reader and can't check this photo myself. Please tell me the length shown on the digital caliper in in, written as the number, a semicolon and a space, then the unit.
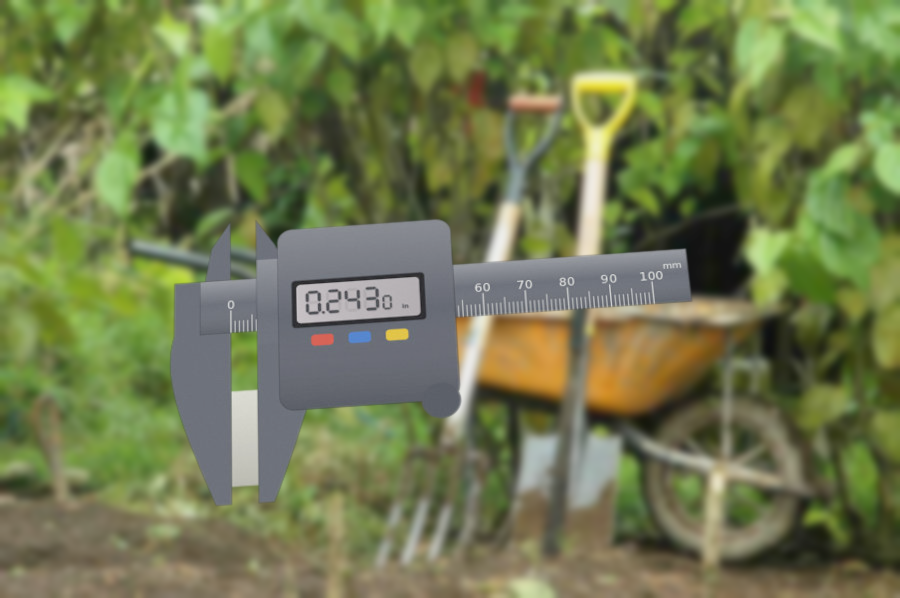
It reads 0.2430; in
